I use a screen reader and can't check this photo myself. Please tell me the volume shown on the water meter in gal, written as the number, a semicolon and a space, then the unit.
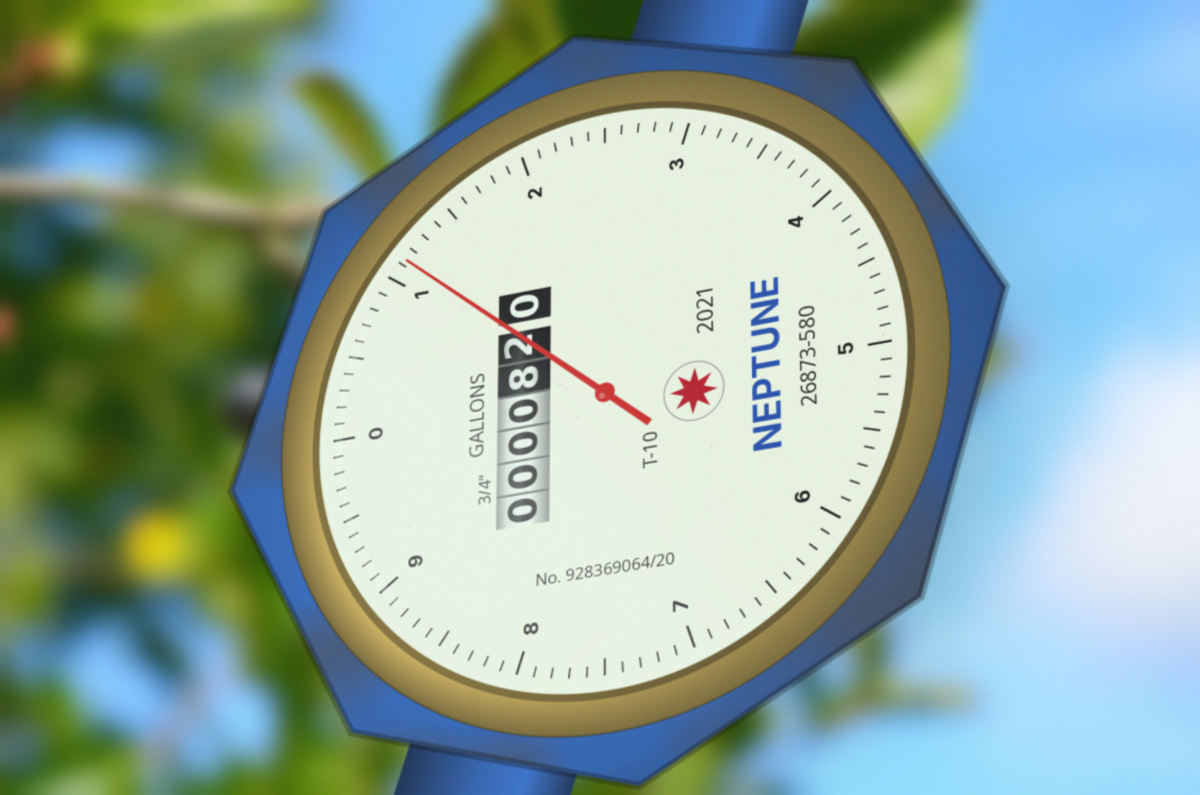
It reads 821.1; gal
